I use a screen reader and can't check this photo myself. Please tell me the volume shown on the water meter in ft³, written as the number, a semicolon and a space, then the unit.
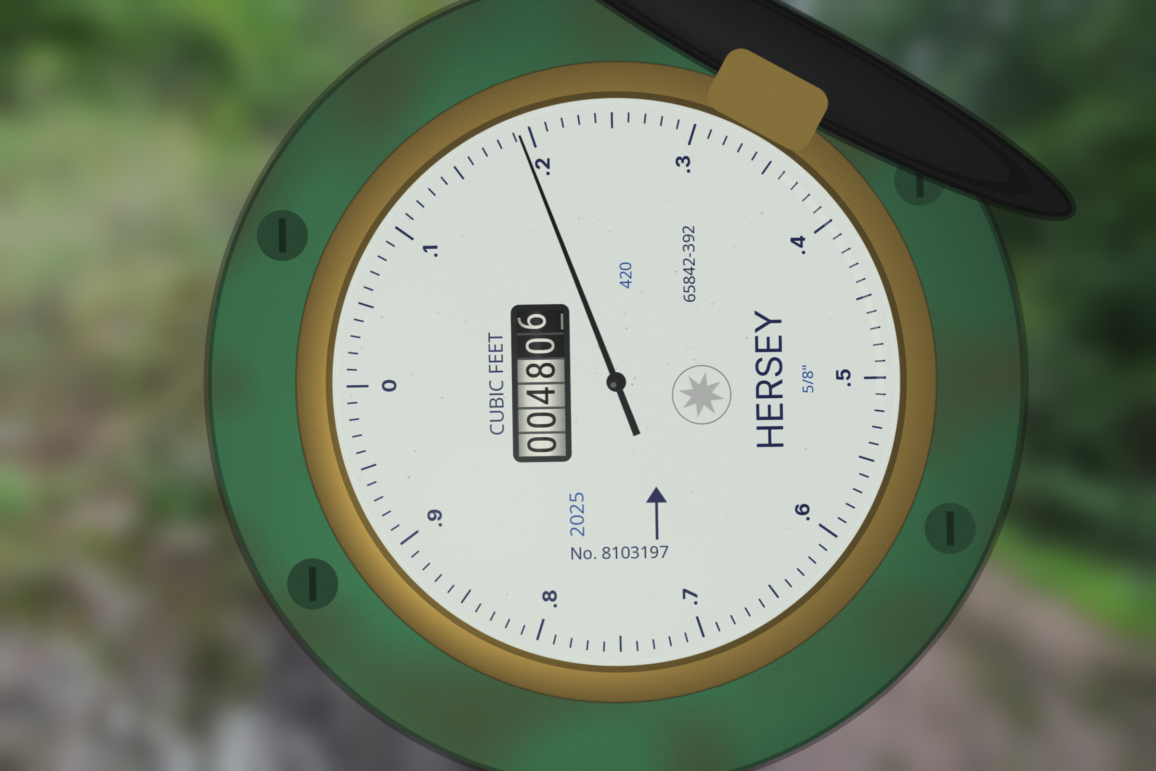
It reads 4806.19; ft³
